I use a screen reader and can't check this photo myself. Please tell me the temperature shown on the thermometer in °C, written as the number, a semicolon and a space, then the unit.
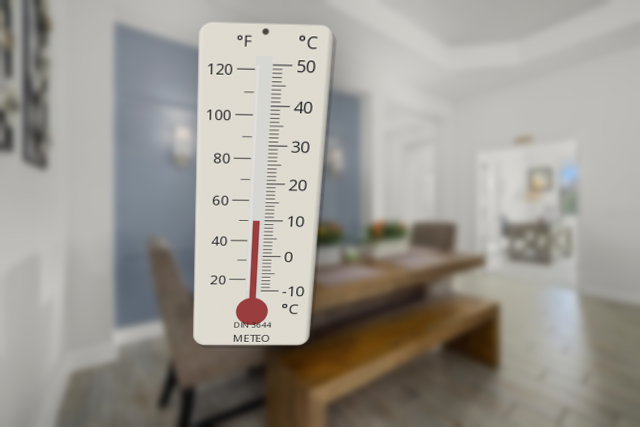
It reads 10; °C
